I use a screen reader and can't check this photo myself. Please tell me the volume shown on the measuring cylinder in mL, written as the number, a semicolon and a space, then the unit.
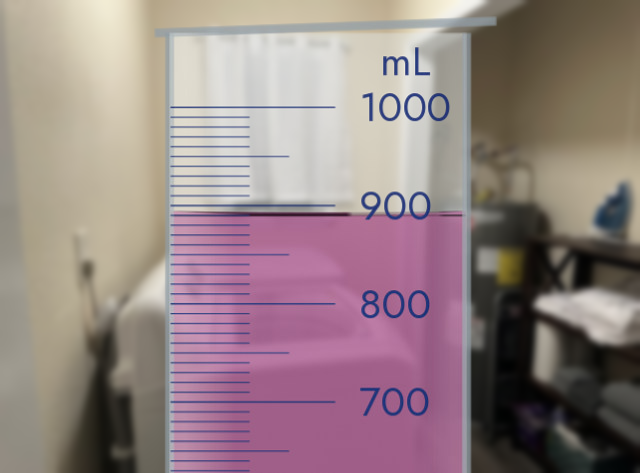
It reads 890; mL
